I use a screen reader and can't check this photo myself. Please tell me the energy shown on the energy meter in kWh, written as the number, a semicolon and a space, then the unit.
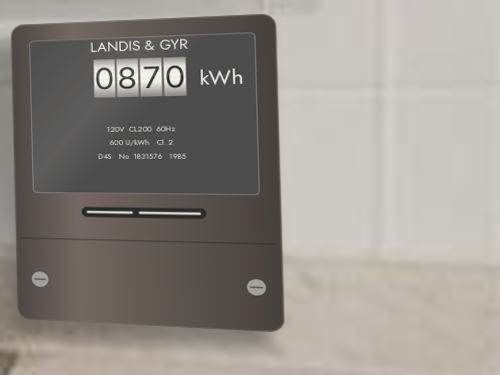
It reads 870; kWh
